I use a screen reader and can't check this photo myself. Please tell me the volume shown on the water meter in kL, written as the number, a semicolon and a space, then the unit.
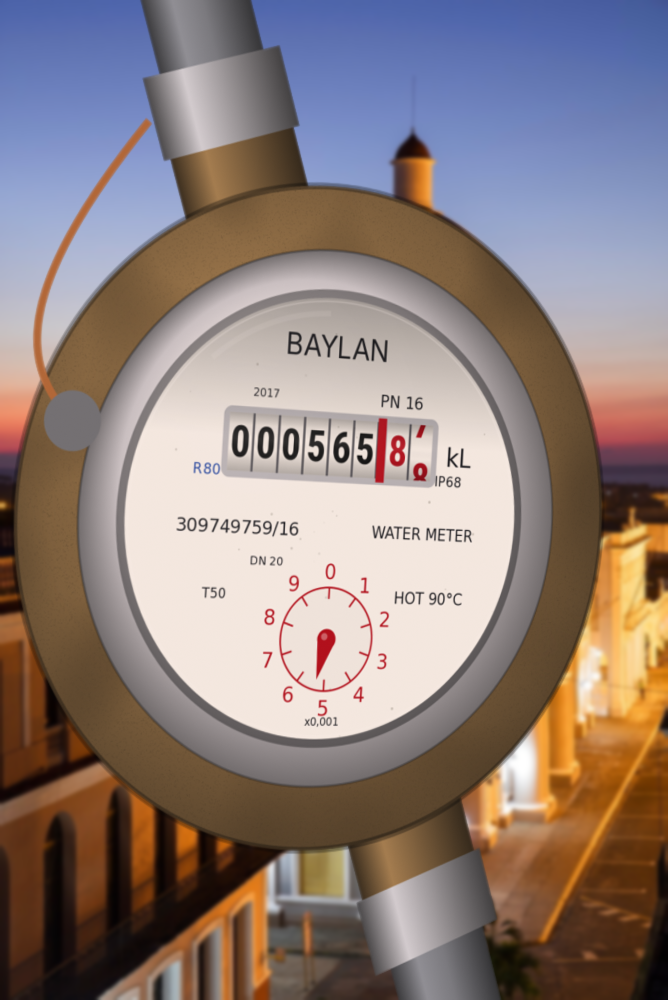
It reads 565.875; kL
